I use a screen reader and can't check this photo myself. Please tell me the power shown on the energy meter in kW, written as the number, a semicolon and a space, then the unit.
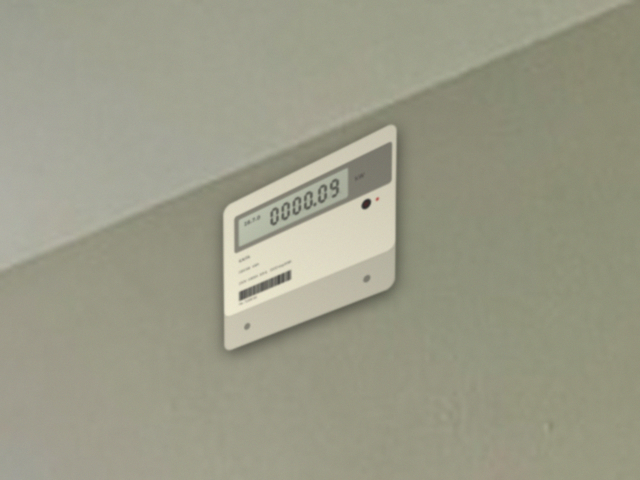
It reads 0.09; kW
